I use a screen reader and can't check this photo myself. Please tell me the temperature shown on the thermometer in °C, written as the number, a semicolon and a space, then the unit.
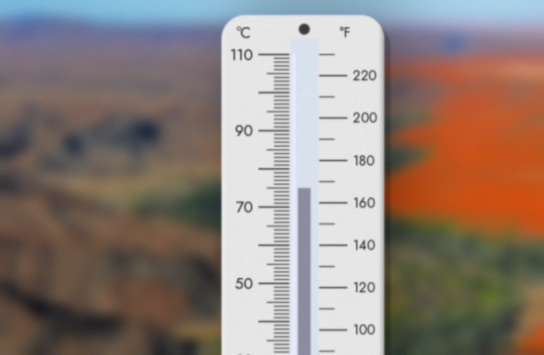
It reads 75; °C
